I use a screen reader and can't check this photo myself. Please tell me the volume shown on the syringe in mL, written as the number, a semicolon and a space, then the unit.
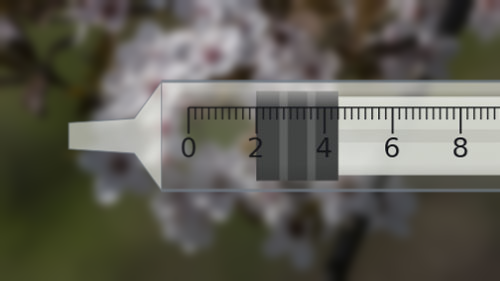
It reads 2; mL
